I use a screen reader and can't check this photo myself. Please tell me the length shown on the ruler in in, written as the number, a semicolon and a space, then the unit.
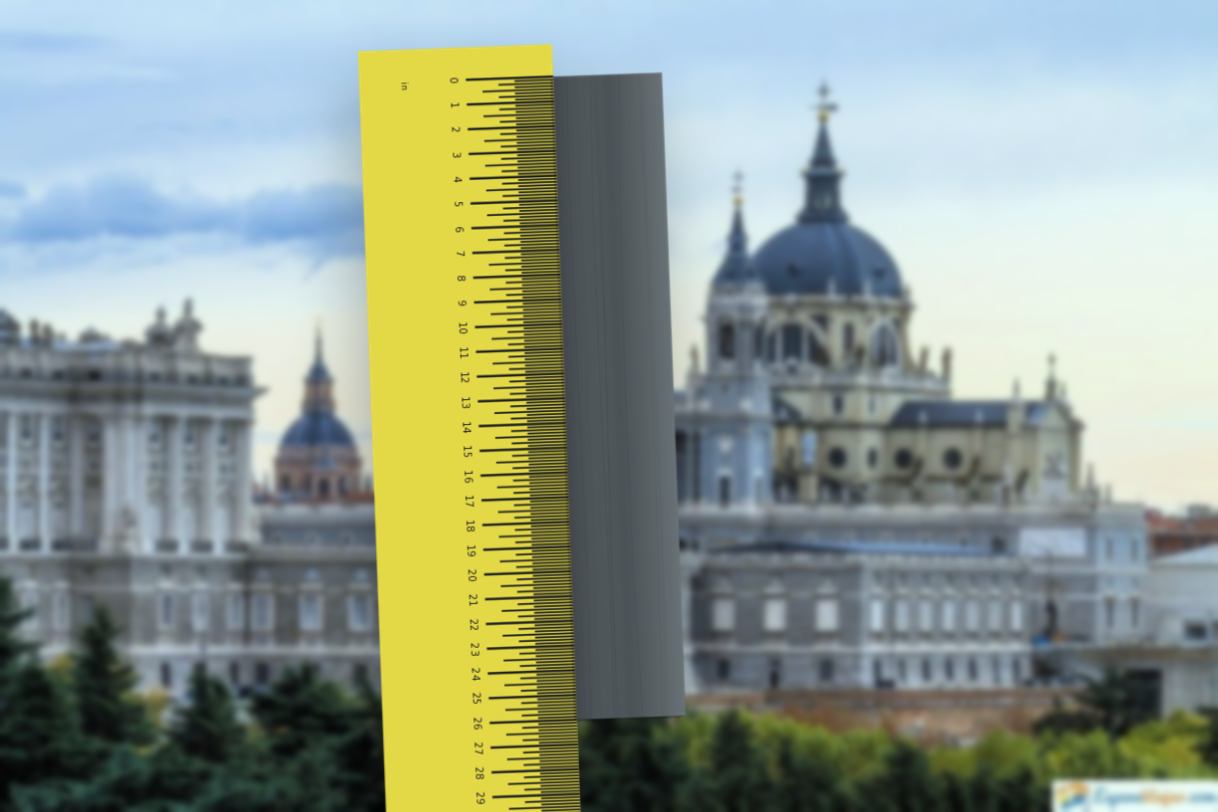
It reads 26; in
